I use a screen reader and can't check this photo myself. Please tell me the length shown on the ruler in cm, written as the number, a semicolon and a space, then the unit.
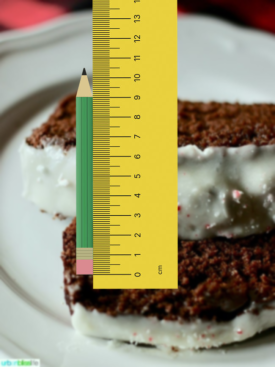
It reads 10.5; cm
